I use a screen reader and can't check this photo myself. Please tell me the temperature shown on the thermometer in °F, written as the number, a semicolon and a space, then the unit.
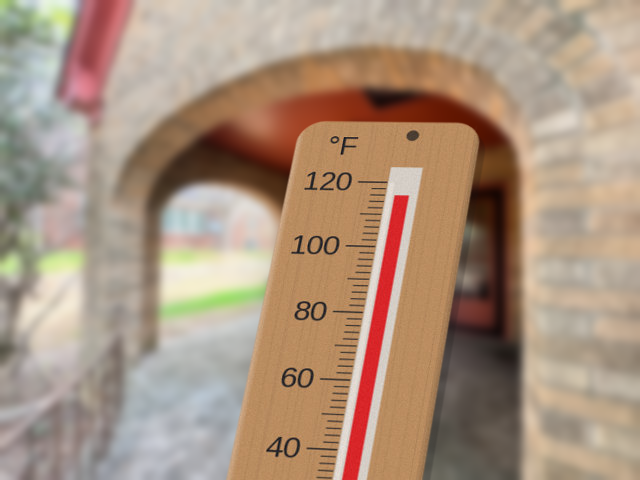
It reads 116; °F
